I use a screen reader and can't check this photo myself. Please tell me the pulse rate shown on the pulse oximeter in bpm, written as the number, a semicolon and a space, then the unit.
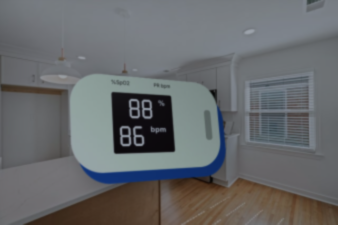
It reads 86; bpm
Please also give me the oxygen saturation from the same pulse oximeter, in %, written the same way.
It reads 88; %
